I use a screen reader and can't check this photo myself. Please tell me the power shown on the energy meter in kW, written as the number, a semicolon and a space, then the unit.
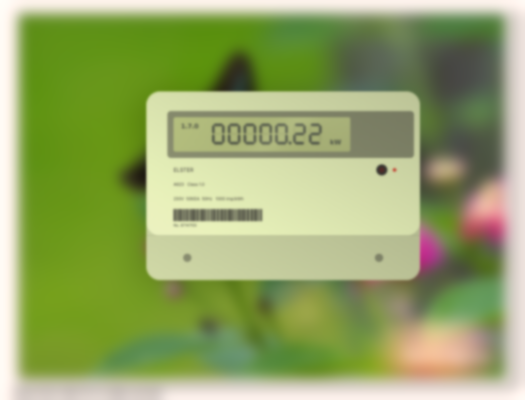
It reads 0.22; kW
